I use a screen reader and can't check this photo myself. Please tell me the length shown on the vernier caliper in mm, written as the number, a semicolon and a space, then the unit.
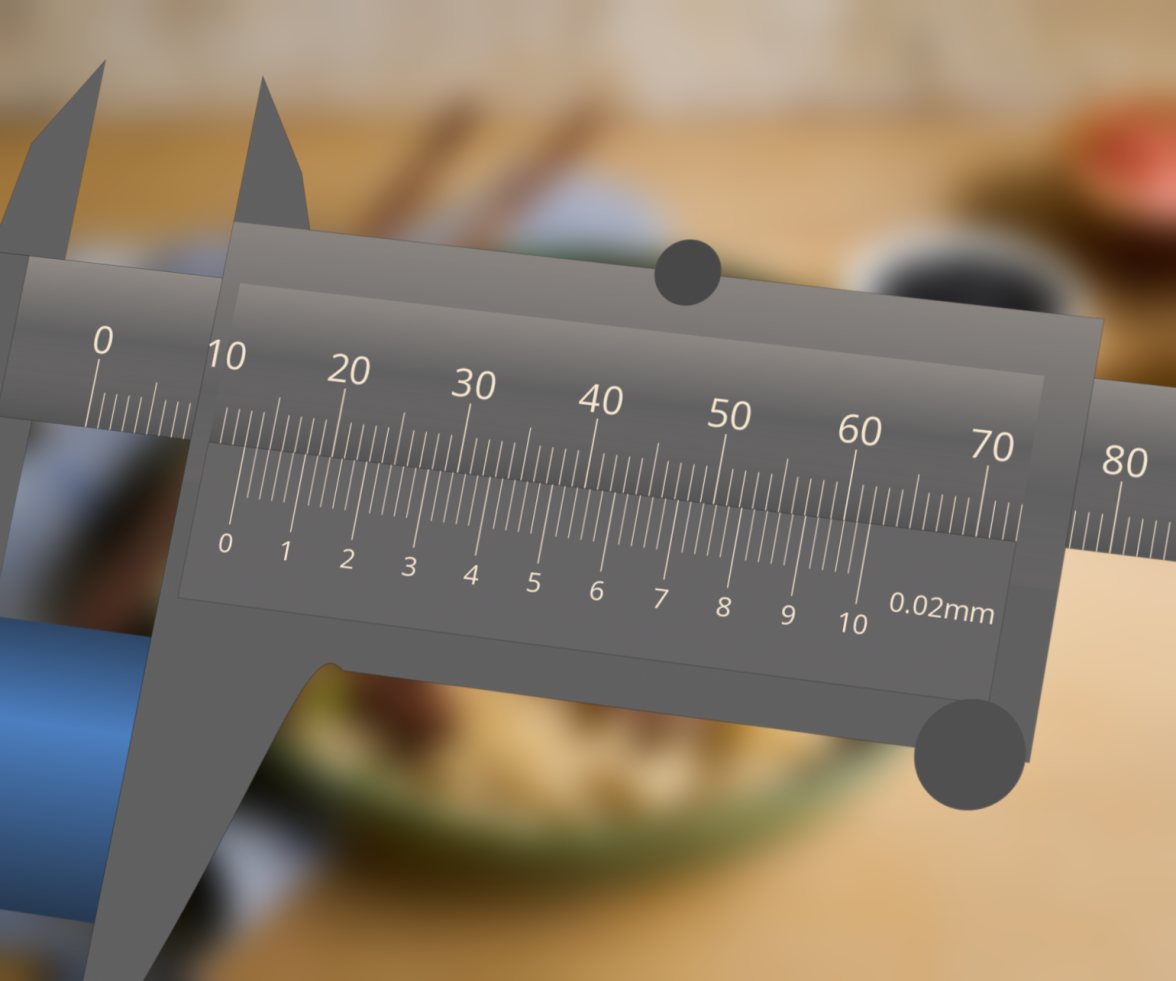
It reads 13.0; mm
